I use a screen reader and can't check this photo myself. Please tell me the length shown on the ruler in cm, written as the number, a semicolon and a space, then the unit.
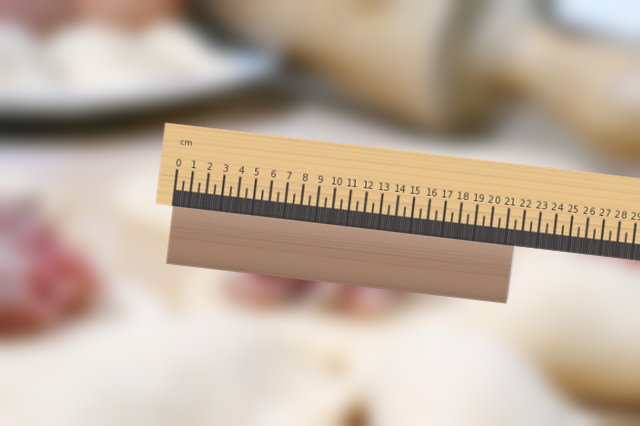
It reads 21.5; cm
